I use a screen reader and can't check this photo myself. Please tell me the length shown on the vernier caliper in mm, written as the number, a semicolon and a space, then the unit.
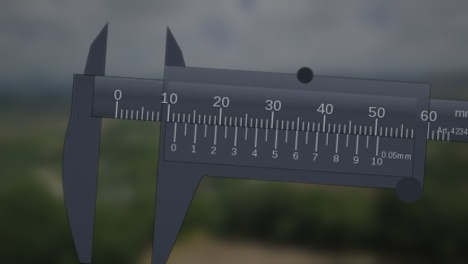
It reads 11.5; mm
